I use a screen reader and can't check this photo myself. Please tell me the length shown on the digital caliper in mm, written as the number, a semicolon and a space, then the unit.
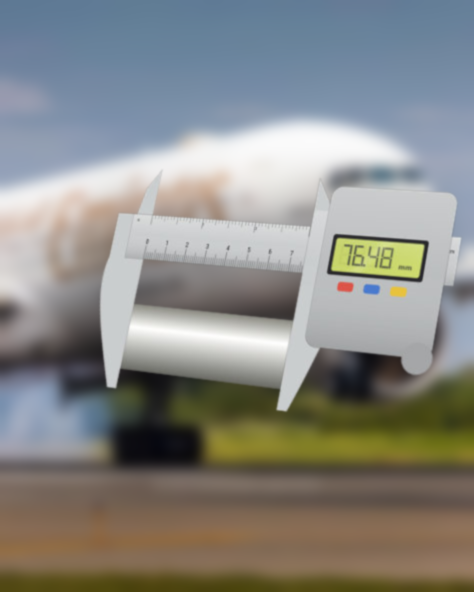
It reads 76.48; mm
